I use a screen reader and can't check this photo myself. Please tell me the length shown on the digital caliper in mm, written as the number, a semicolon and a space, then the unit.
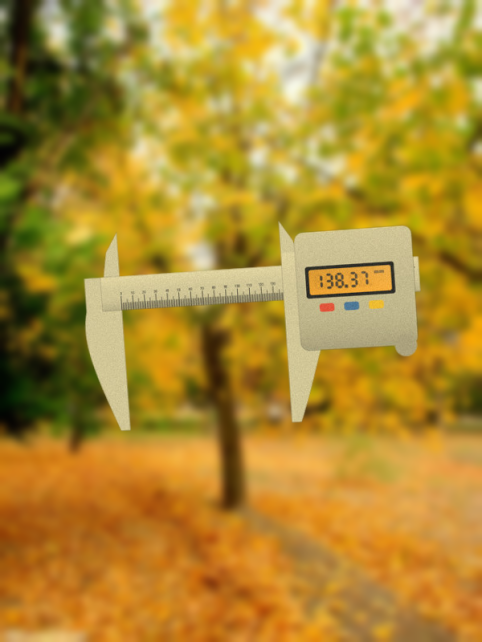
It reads 138.37; mm
